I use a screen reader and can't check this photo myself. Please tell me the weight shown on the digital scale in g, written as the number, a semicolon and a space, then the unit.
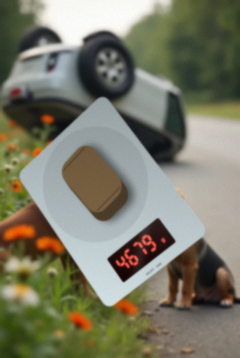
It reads 4679; g
